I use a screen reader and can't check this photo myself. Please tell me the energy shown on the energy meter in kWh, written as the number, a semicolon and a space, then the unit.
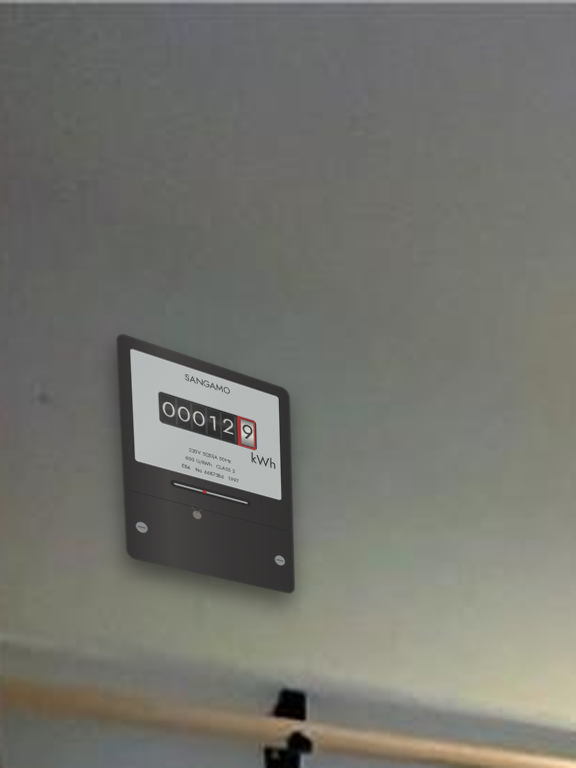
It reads 12.9; kWh
